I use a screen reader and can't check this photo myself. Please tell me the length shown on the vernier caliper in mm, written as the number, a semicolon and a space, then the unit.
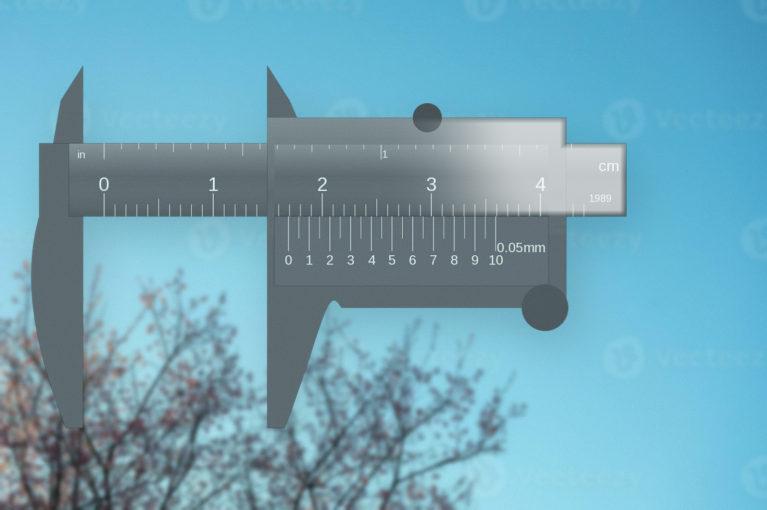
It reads 16.9; mm
